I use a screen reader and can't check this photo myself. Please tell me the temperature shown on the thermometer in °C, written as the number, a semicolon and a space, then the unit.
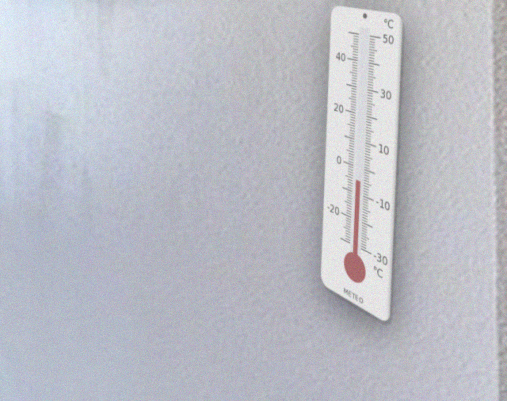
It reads -5; °C
